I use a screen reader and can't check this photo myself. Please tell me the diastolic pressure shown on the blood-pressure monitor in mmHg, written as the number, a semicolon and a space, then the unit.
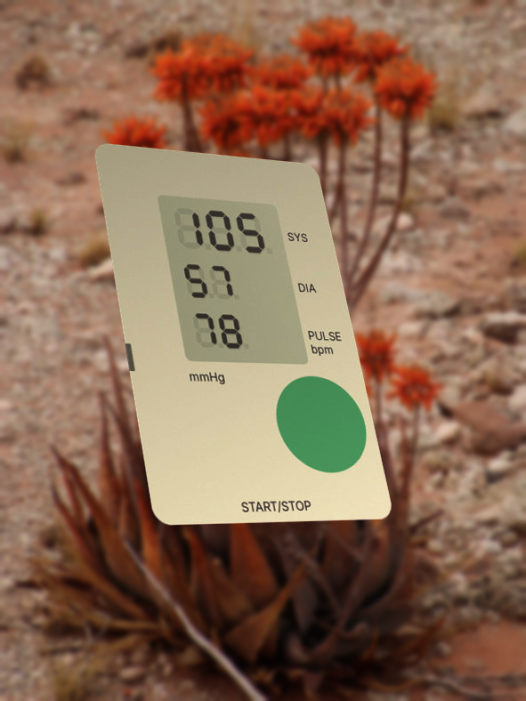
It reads 57; mmHg
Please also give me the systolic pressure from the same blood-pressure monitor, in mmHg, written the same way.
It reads 105; mmHg
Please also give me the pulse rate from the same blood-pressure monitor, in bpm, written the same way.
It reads 78; bpm
